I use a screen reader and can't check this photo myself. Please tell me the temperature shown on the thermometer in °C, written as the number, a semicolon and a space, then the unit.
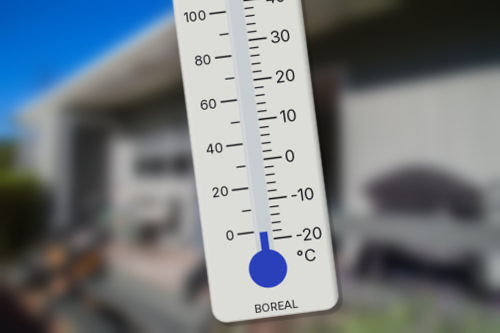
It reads -18; °C
